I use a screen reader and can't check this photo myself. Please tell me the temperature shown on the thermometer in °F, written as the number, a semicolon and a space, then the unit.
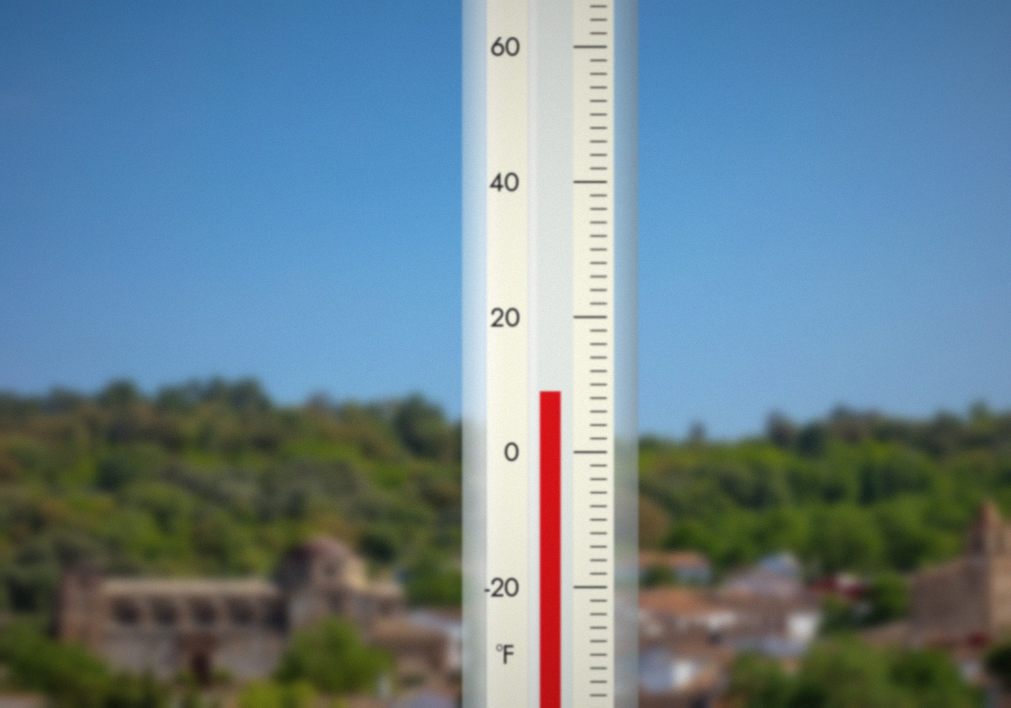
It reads 9; °F
